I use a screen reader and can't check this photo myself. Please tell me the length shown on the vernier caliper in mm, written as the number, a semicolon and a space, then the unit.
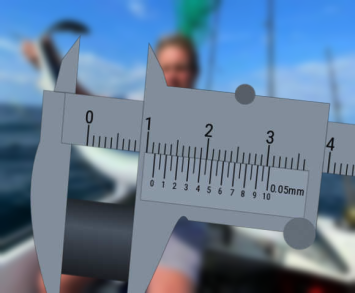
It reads 11.4; mm
